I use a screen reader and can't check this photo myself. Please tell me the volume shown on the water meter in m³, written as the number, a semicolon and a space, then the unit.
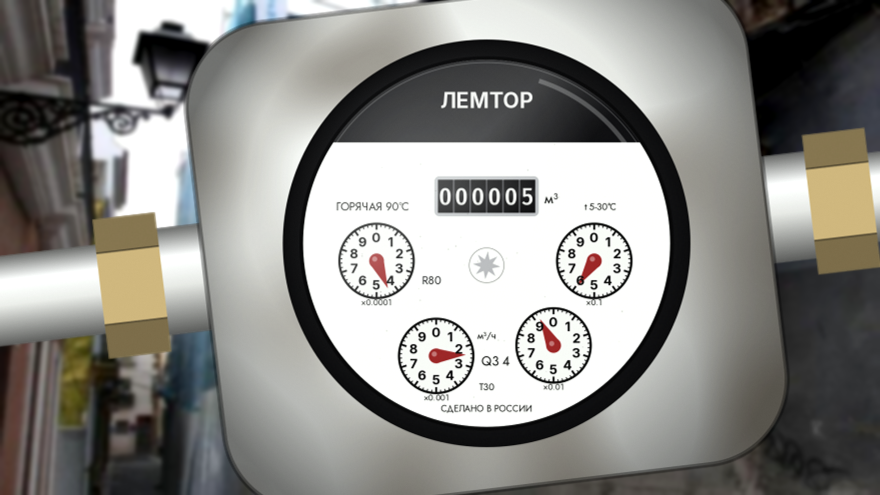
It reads 5.5924; m³
